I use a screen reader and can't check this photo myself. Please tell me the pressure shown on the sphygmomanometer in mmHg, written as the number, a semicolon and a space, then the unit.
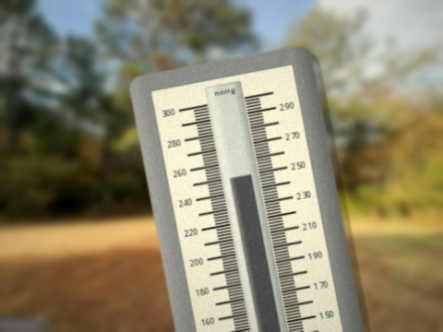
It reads 250; mmHg
